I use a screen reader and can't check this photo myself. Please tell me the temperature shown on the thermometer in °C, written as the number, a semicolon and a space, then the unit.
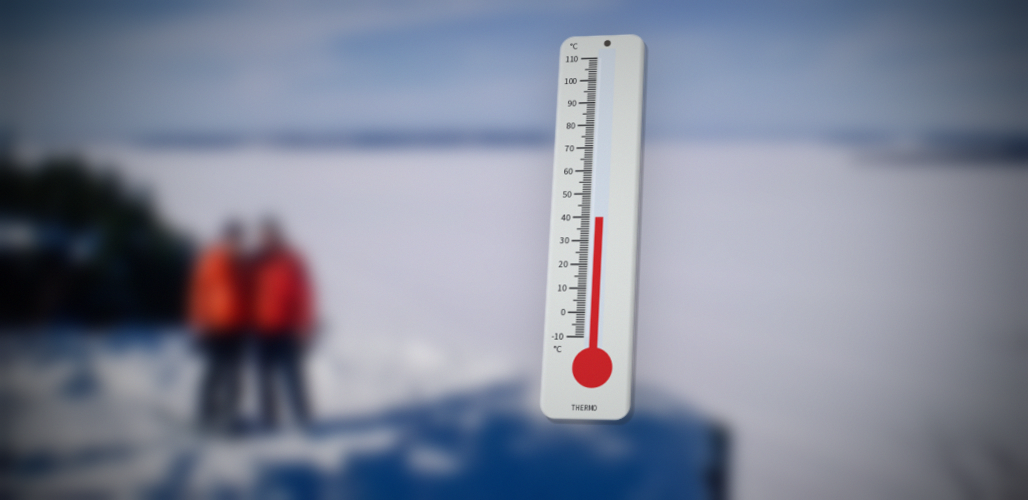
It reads 40; °C
